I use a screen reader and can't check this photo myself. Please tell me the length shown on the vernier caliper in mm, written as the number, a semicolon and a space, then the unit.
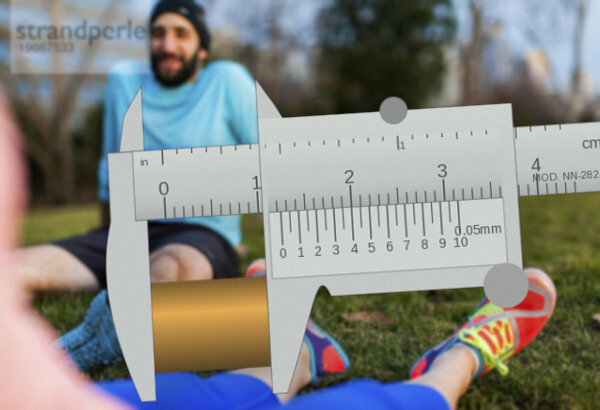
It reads 12.4; mm
